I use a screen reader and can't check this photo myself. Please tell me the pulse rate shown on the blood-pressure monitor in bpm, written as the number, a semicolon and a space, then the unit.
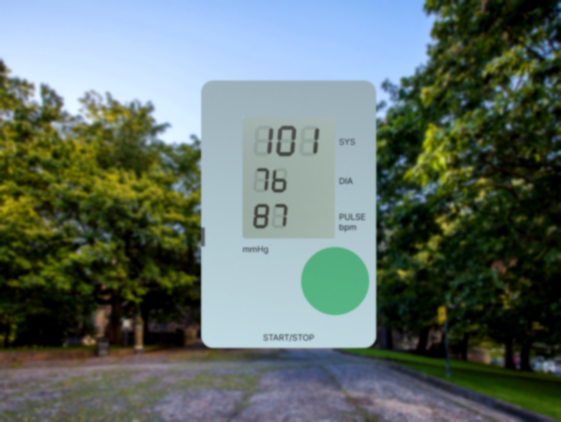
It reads 87; bpm
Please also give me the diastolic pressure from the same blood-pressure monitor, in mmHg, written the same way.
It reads 76; mmHg
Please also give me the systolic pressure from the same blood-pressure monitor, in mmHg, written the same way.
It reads 101; mmHg
